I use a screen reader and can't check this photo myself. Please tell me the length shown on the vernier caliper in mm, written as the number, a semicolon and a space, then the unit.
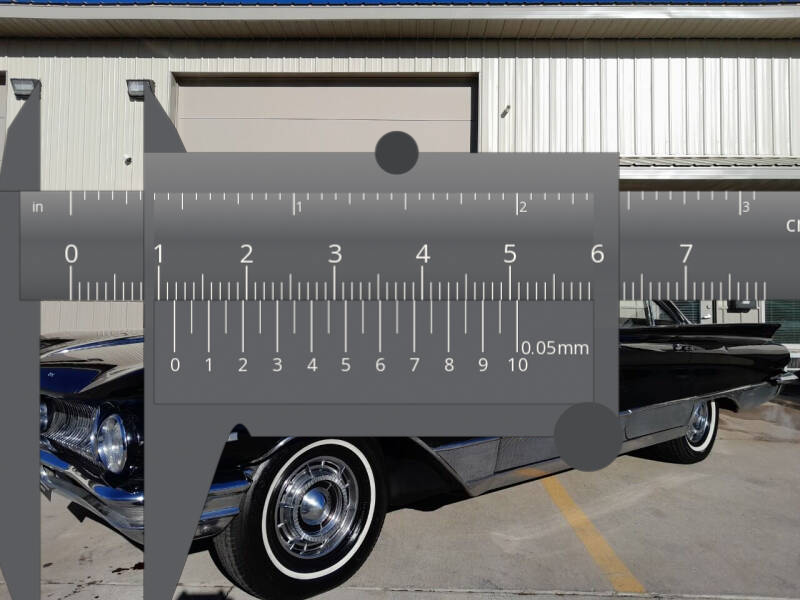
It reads 11.8; mm
